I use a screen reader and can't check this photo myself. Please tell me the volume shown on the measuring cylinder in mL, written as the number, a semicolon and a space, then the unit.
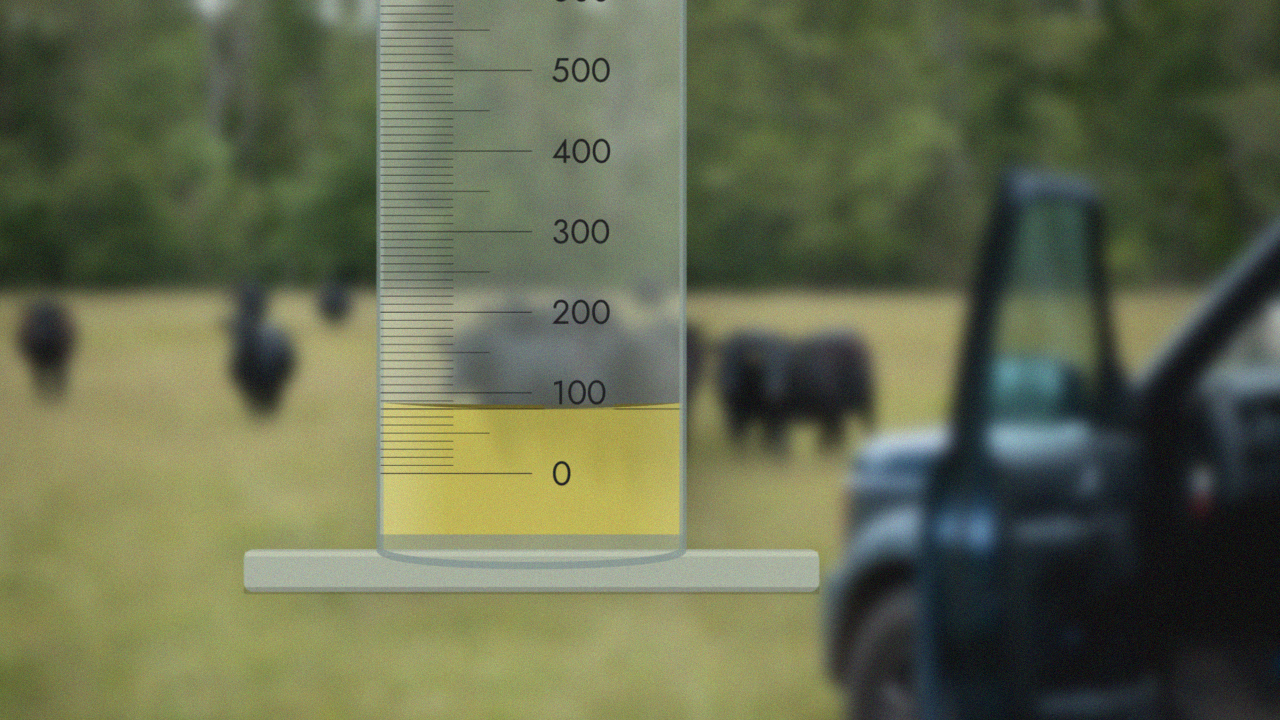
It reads 80; mL
